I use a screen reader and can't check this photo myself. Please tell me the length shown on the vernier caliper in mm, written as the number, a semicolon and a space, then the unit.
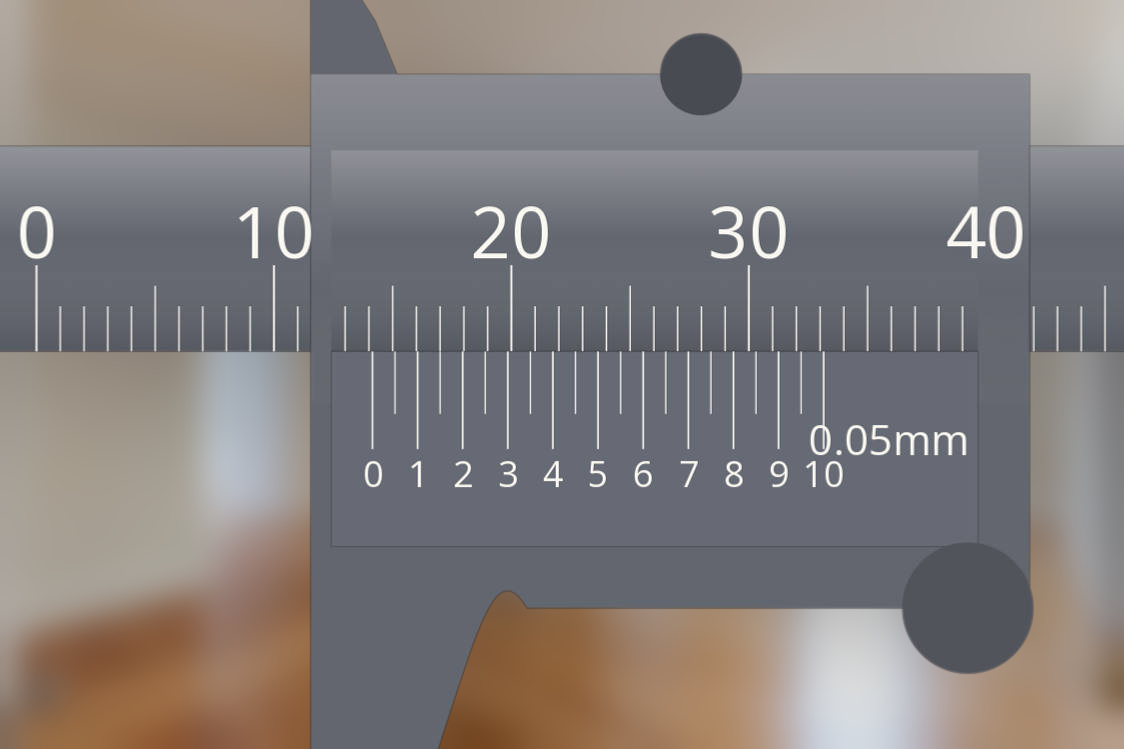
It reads 14.15; mm
